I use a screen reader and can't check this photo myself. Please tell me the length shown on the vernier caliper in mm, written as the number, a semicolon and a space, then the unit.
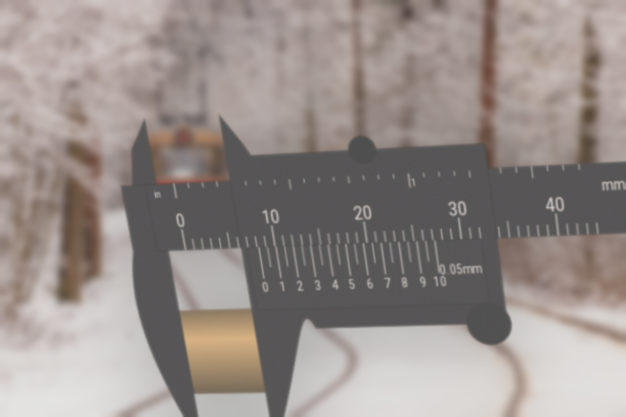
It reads 8.2; mm
